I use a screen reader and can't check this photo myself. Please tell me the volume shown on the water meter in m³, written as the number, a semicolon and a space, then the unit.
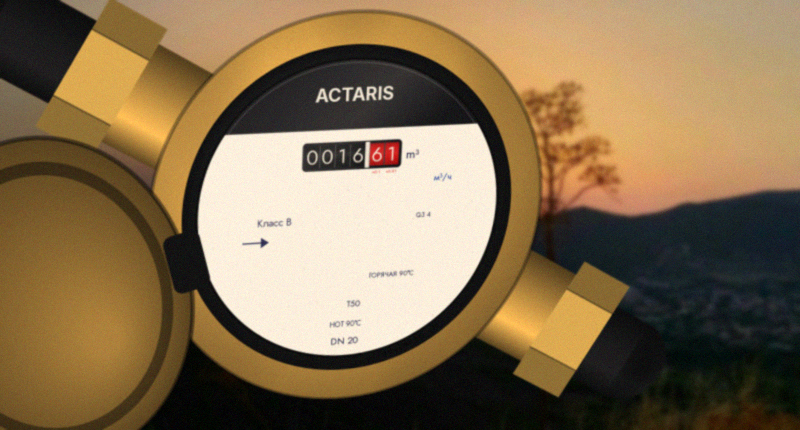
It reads 16.61; m³
